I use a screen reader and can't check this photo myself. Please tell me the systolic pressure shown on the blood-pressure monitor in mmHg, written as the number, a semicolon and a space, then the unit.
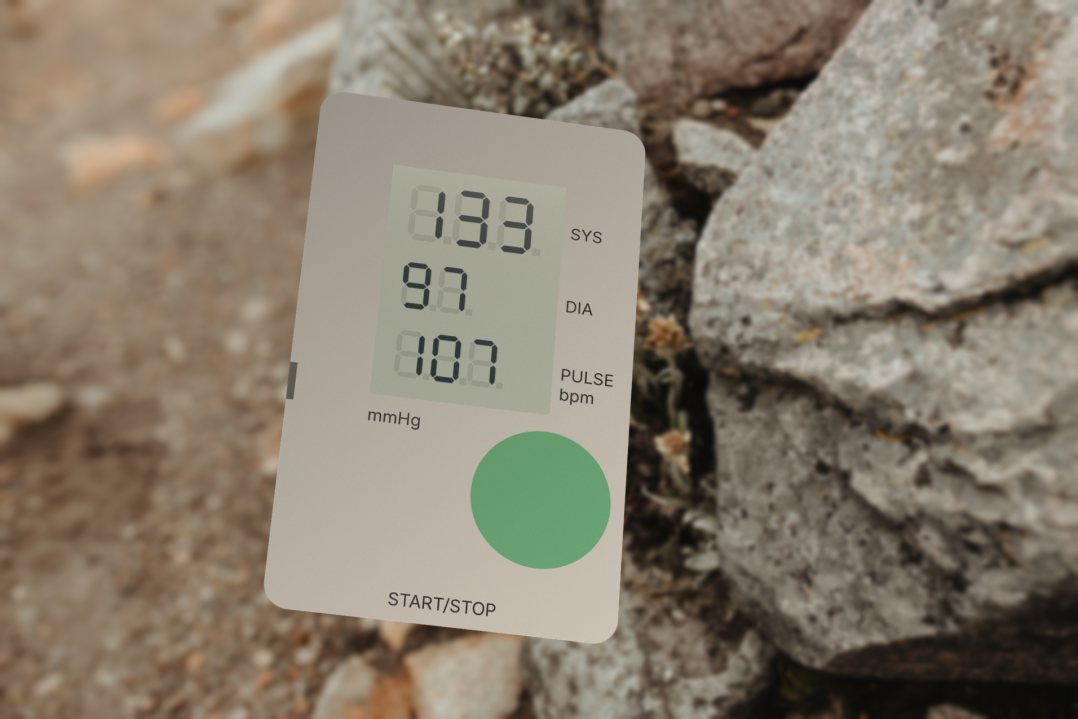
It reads 133; mmHg
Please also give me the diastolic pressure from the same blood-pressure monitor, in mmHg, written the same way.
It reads 97; mmHg
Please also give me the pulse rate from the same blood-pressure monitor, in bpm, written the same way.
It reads 107; bpm
